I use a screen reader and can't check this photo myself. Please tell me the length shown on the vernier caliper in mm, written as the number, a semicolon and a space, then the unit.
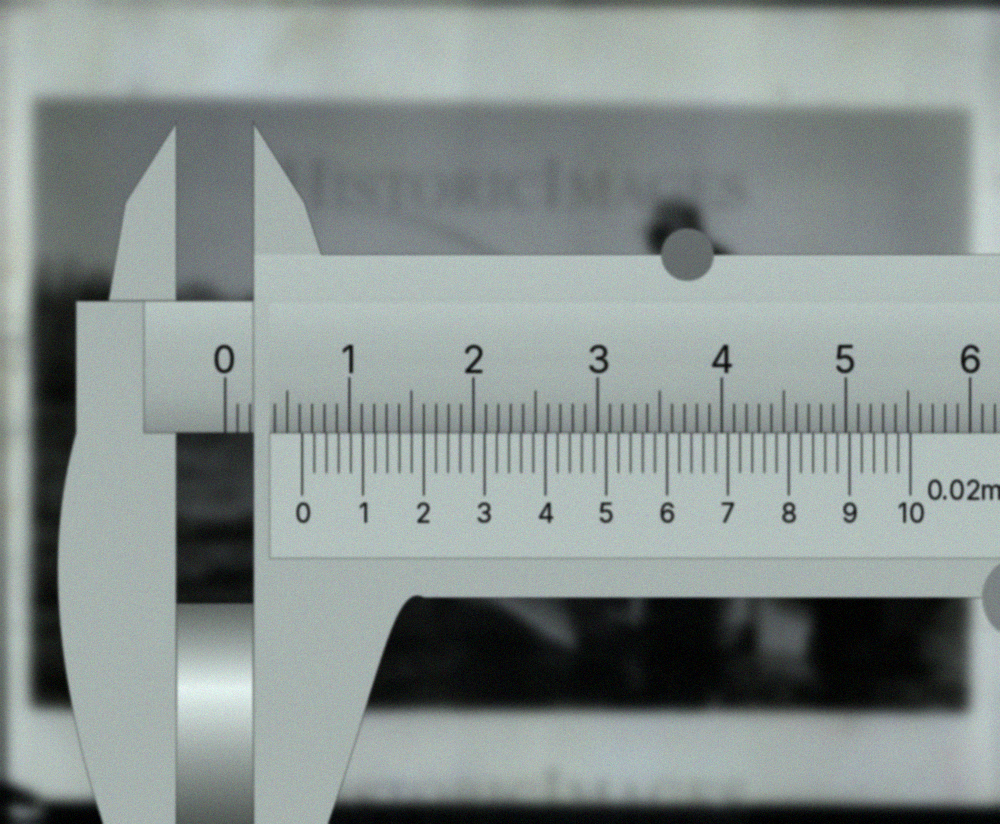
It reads 6.2; mm
